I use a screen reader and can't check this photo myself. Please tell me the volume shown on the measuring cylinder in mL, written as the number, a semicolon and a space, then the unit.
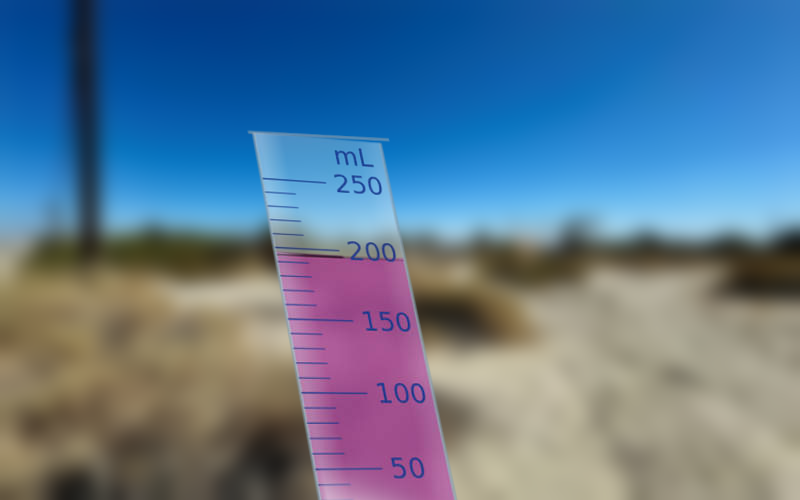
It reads 195; mL
